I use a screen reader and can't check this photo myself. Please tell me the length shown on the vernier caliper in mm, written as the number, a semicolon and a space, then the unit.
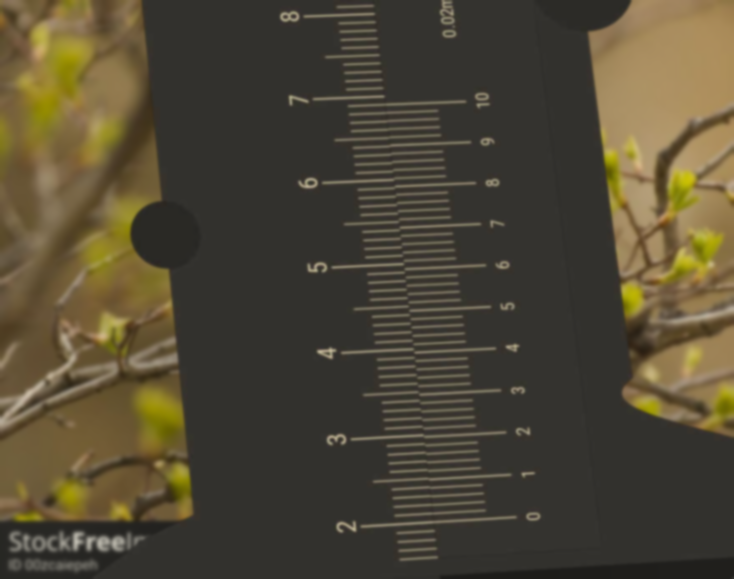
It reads 20.0; mm
